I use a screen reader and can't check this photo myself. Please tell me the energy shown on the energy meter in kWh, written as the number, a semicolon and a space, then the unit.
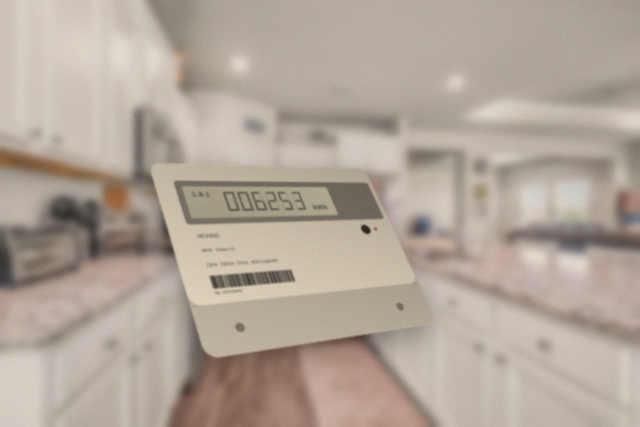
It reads 6253; kWh
